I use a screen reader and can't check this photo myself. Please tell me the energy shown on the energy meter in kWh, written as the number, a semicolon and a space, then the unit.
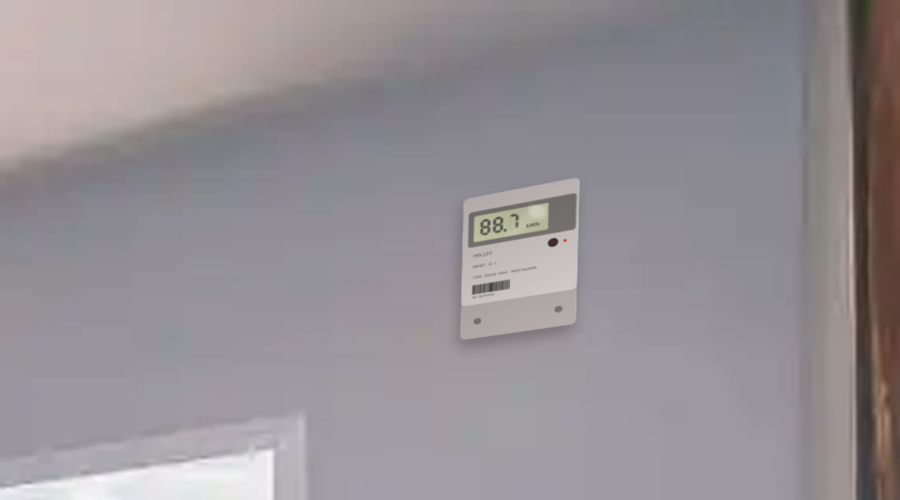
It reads 88.7; kWh
